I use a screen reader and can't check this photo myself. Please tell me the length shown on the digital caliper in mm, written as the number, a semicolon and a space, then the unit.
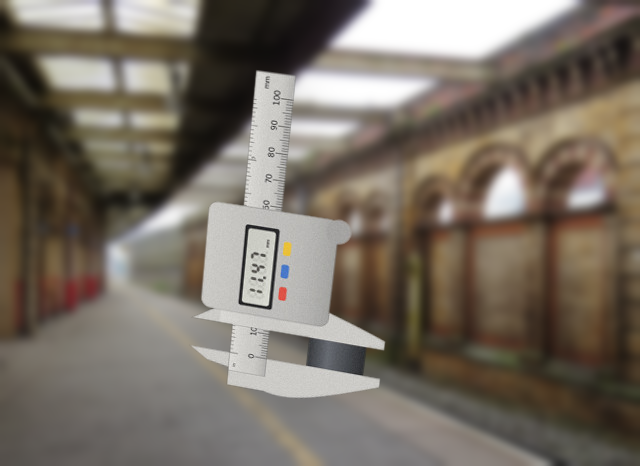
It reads 11.47; mm
